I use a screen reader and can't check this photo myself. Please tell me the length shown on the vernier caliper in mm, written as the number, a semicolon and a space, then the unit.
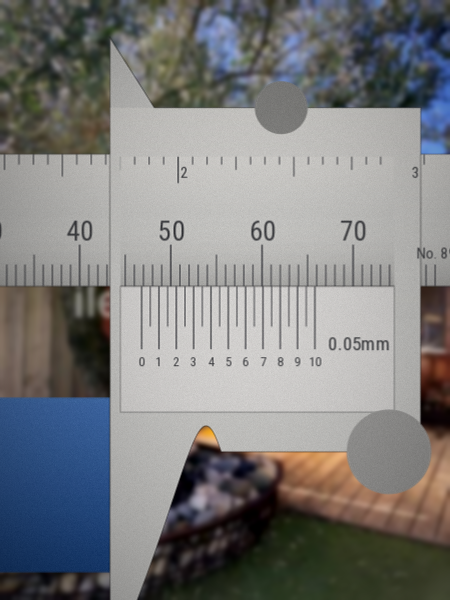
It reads 46.8; mm
